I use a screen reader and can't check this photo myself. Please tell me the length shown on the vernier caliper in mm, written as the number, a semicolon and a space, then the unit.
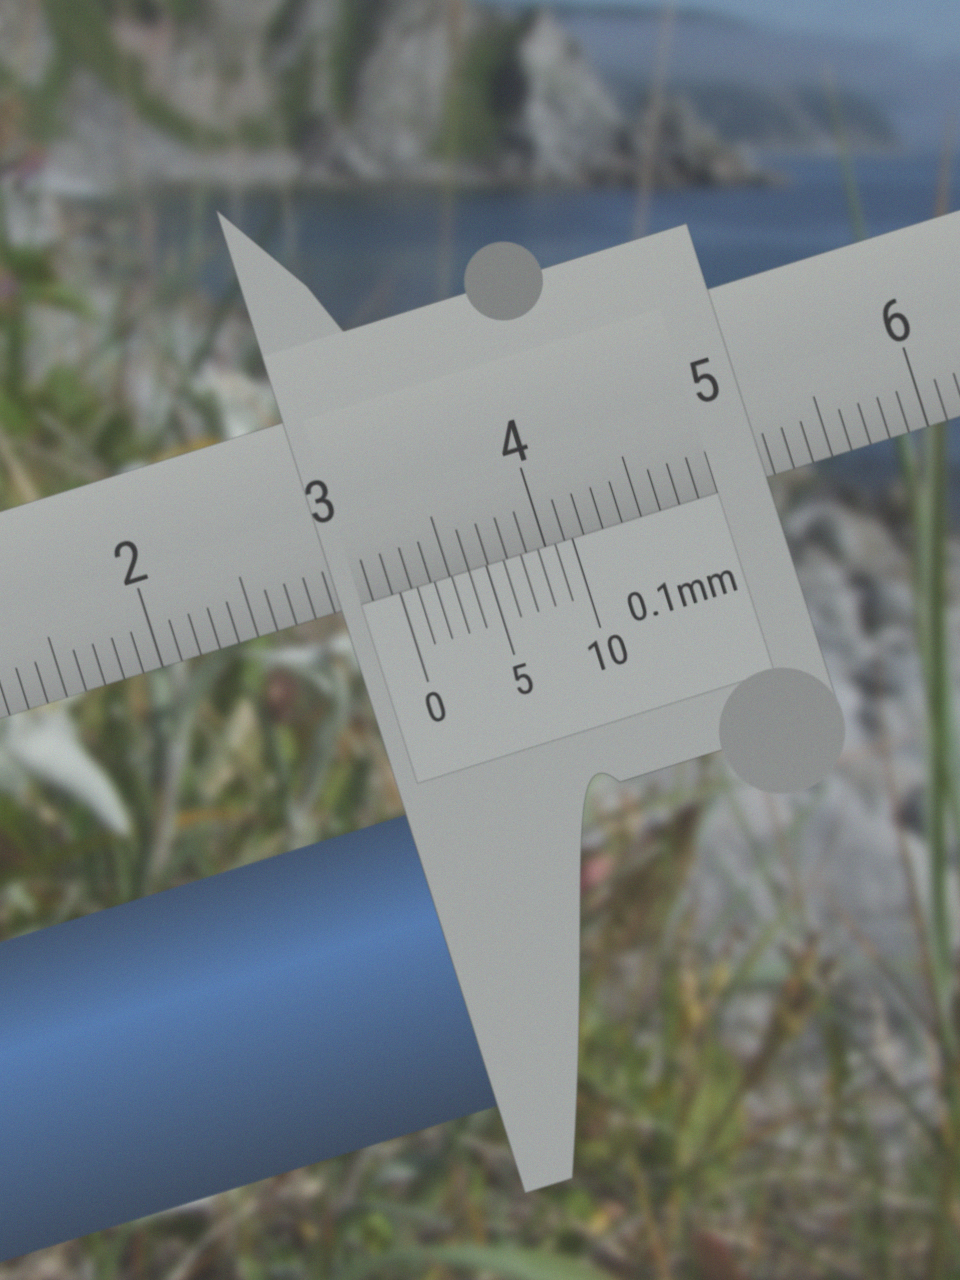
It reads 32.4; mm
